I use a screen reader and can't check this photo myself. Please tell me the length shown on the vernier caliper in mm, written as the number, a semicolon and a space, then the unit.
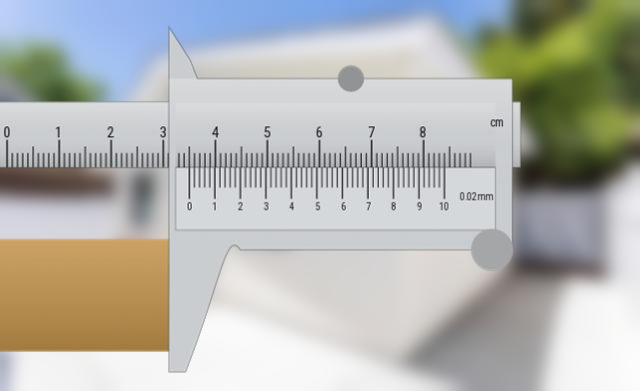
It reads 35.0; mm
